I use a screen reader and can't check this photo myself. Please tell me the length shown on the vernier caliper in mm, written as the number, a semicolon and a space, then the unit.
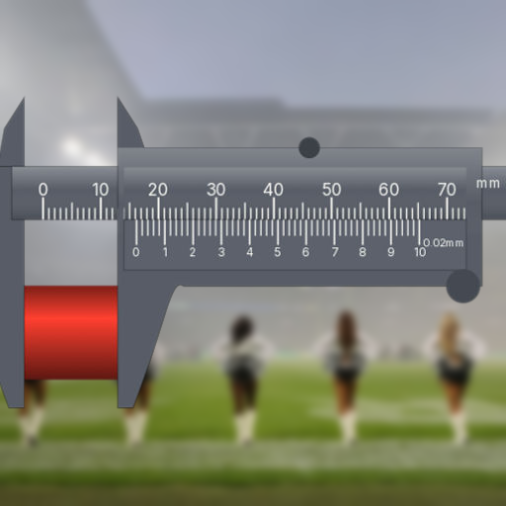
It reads 16.2; mm
